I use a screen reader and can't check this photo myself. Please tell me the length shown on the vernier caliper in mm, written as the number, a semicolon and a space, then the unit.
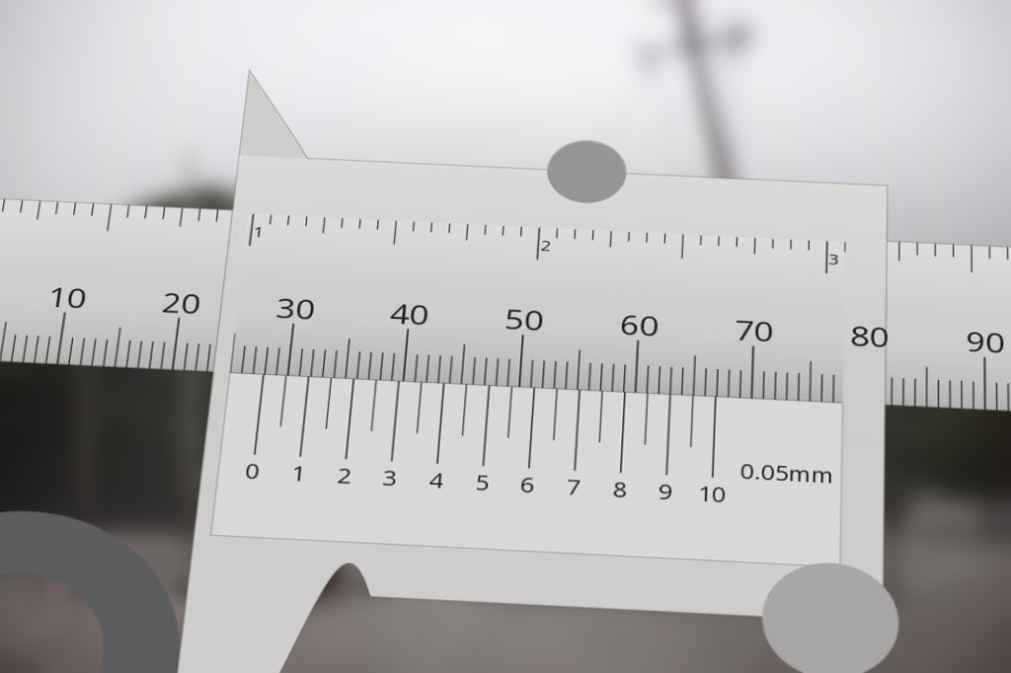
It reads 27.9; mm
